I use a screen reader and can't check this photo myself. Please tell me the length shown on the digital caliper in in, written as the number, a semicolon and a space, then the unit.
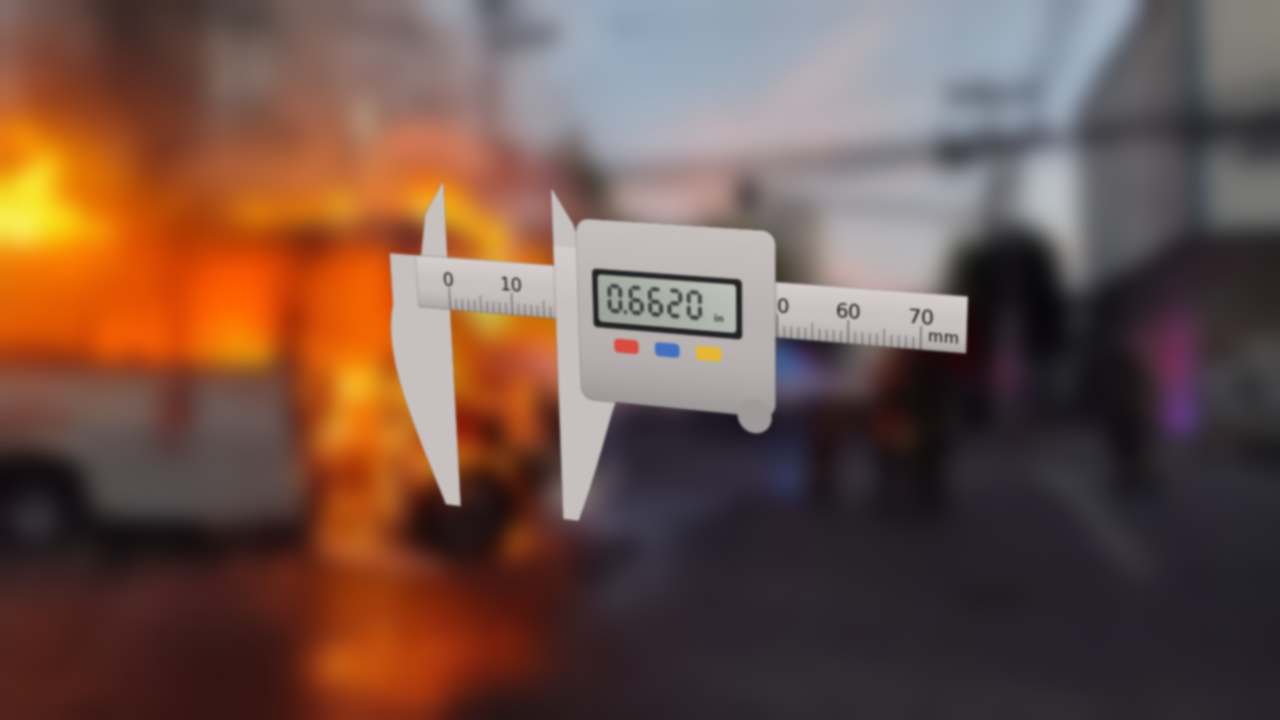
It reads 0.6620; in
